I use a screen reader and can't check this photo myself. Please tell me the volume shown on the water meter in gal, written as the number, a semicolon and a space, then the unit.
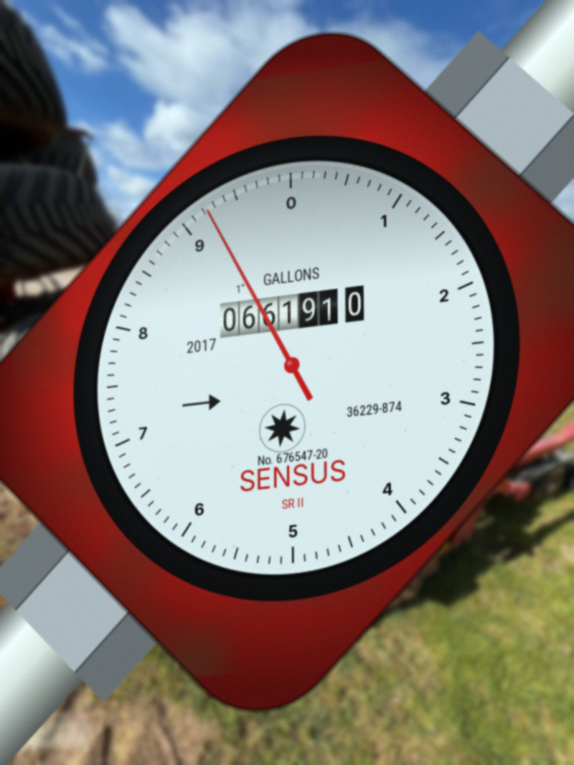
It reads 661909.2; gal
